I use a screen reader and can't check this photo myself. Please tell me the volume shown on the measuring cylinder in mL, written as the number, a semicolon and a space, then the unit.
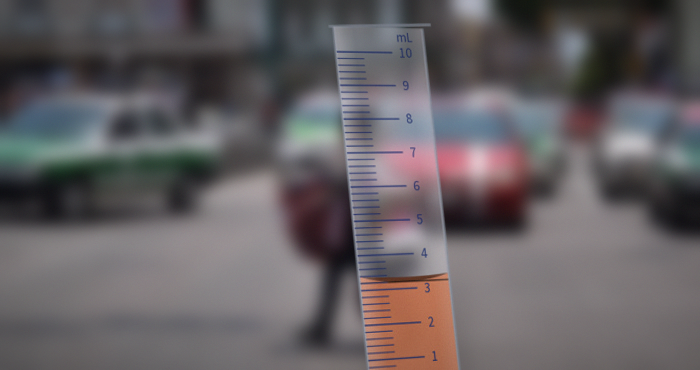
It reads 3.2; mL
